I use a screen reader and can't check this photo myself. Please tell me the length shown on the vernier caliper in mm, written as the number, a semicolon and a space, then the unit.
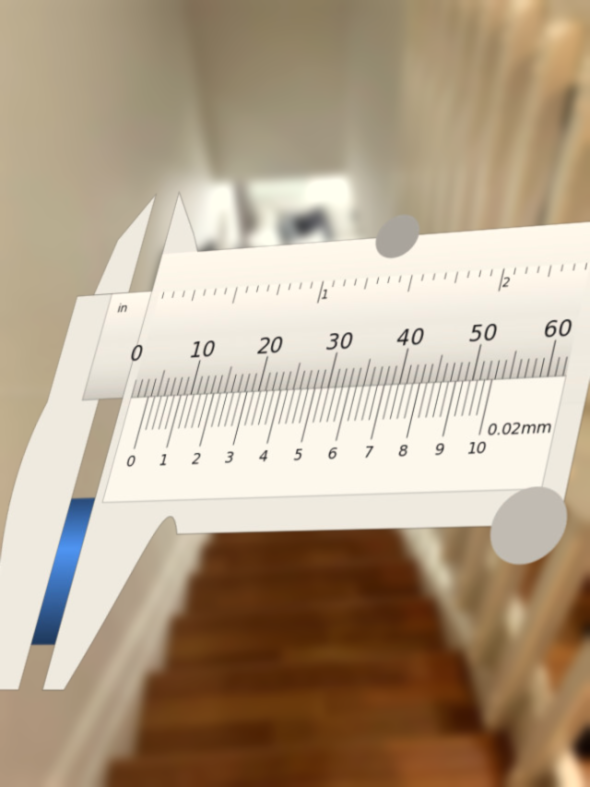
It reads 3.6; mm
